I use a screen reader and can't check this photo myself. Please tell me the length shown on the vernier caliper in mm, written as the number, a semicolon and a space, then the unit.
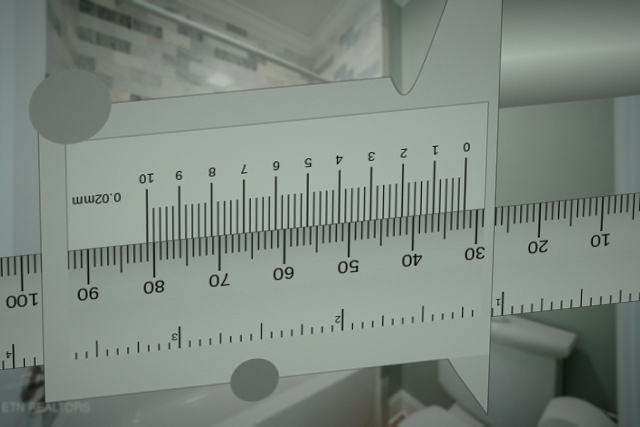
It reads 32.0; mm
